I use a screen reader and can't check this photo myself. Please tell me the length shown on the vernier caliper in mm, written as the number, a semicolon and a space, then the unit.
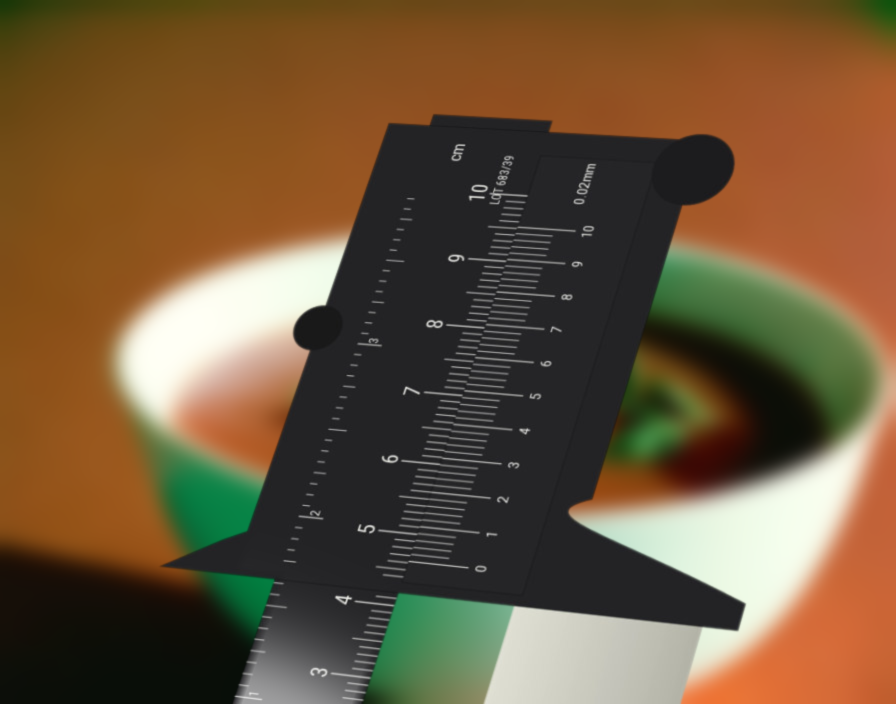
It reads 46.2; mm
